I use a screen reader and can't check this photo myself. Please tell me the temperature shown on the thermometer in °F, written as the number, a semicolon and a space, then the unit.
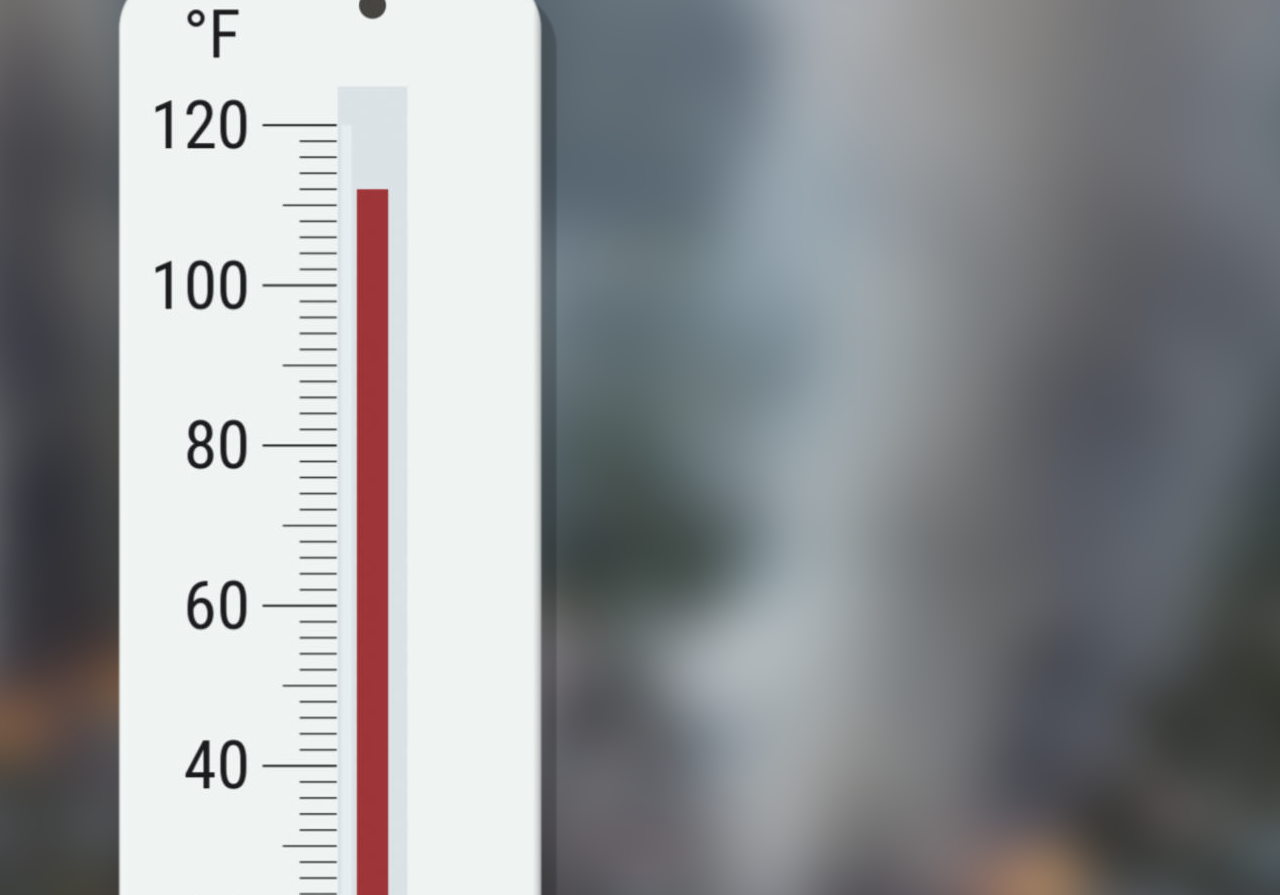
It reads 112; °F
